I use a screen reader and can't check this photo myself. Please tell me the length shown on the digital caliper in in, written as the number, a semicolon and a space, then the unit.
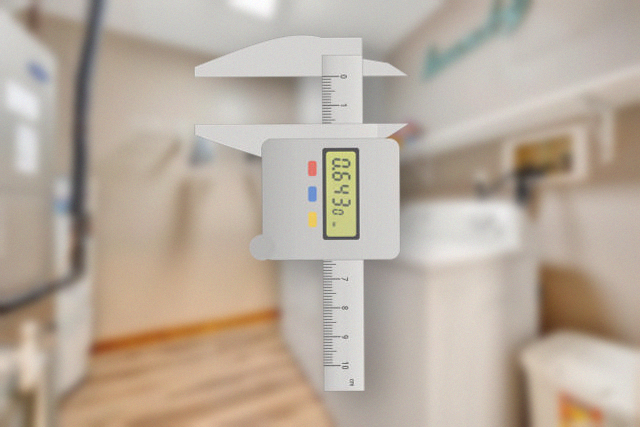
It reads 0.6430; in
